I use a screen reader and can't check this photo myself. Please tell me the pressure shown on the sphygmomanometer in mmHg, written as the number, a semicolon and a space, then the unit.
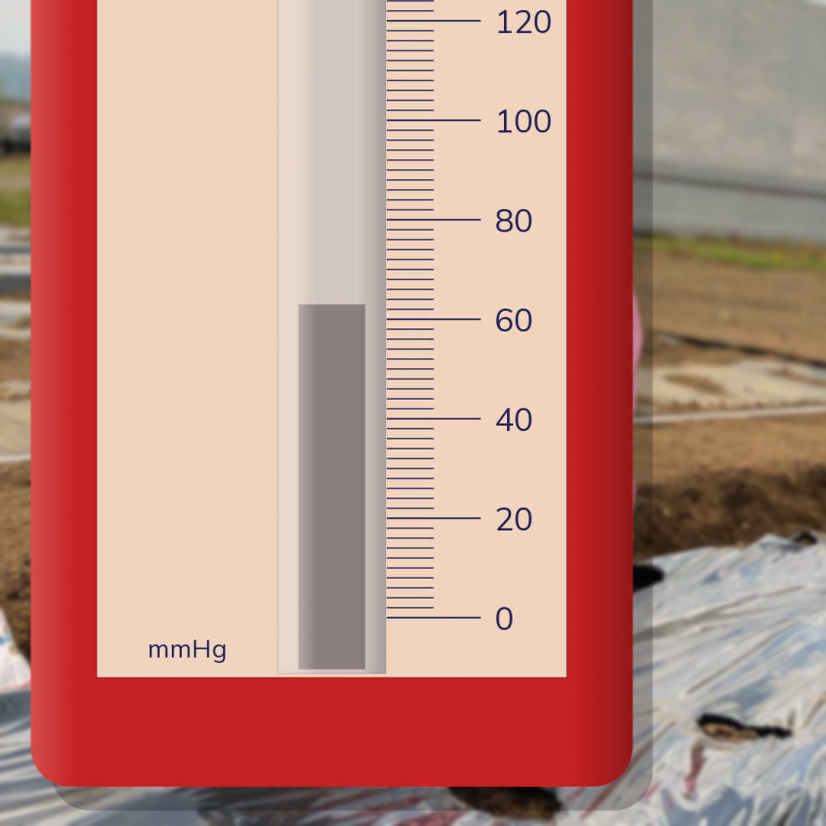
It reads 63; mmHg
